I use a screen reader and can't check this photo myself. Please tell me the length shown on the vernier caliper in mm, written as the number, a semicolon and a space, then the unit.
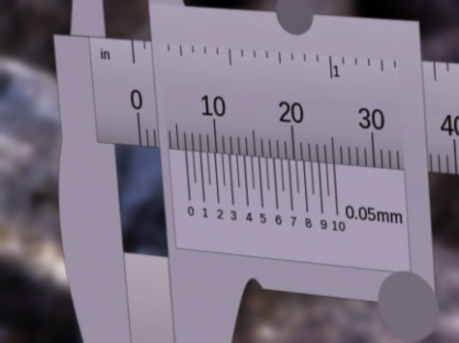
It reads 6.0; mm
